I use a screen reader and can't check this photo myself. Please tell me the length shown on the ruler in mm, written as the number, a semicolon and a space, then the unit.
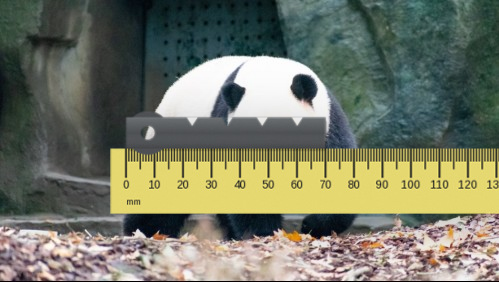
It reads 70; mm
